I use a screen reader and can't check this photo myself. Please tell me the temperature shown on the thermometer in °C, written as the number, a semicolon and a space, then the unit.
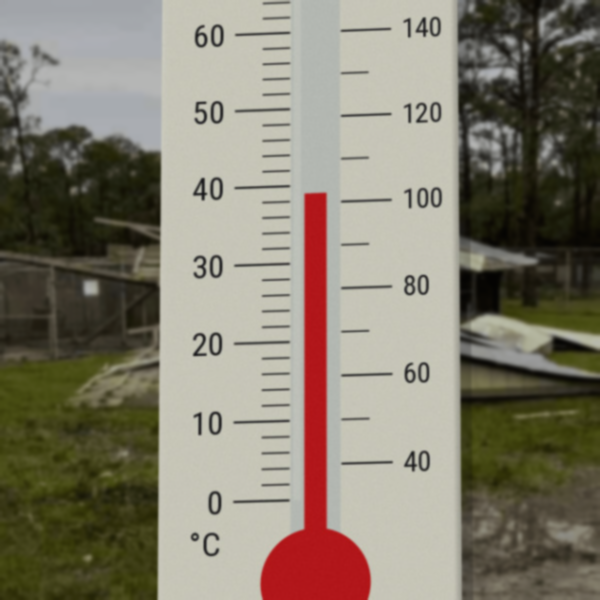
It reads 39; °C
